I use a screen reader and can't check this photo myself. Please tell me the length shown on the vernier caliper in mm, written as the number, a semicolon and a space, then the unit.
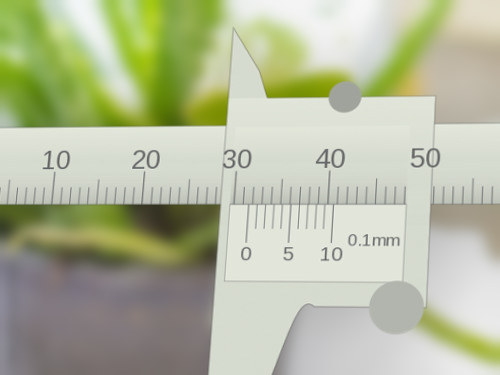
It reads 31.6; mm
